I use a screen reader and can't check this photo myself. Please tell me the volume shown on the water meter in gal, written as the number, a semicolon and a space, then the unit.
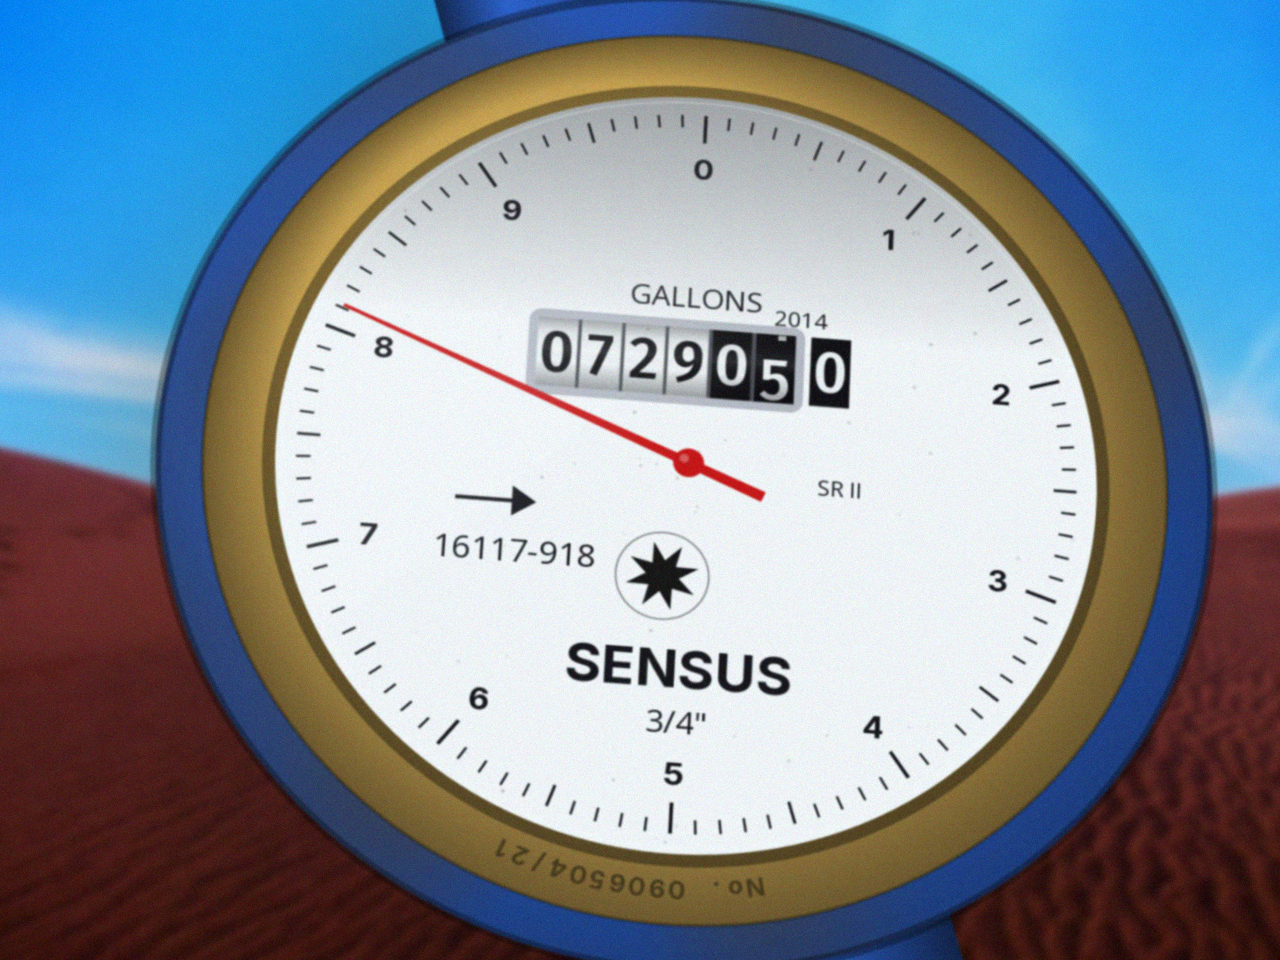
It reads 729048.1; gal
